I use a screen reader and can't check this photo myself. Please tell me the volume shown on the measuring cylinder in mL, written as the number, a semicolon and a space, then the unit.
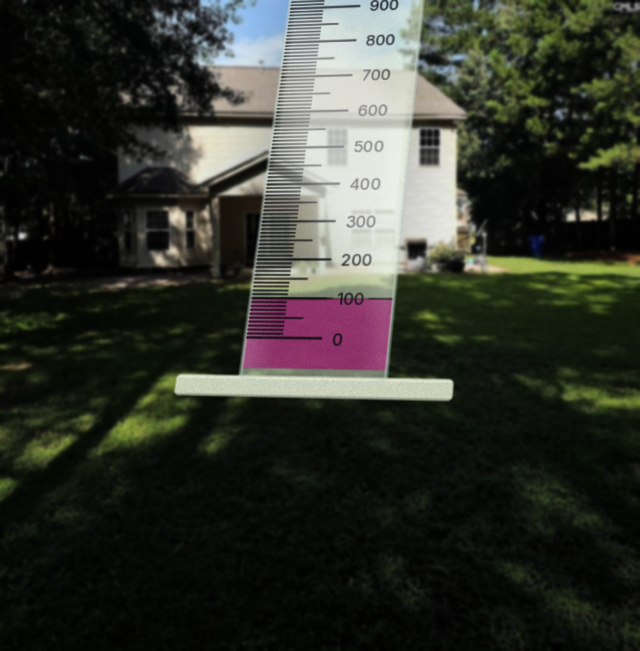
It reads 100; mL
